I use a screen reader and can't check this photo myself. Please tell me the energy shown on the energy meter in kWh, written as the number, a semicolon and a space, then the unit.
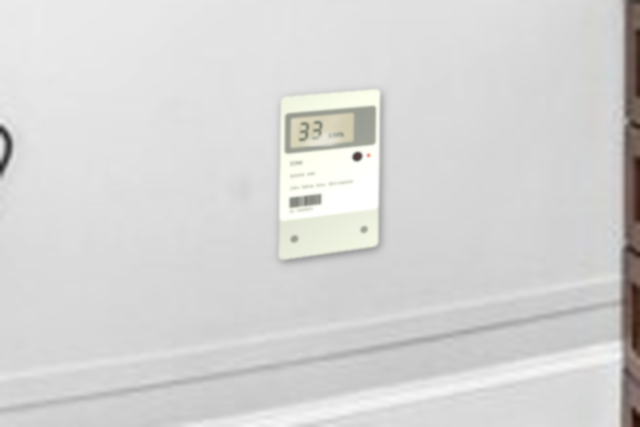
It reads 33; kWh
